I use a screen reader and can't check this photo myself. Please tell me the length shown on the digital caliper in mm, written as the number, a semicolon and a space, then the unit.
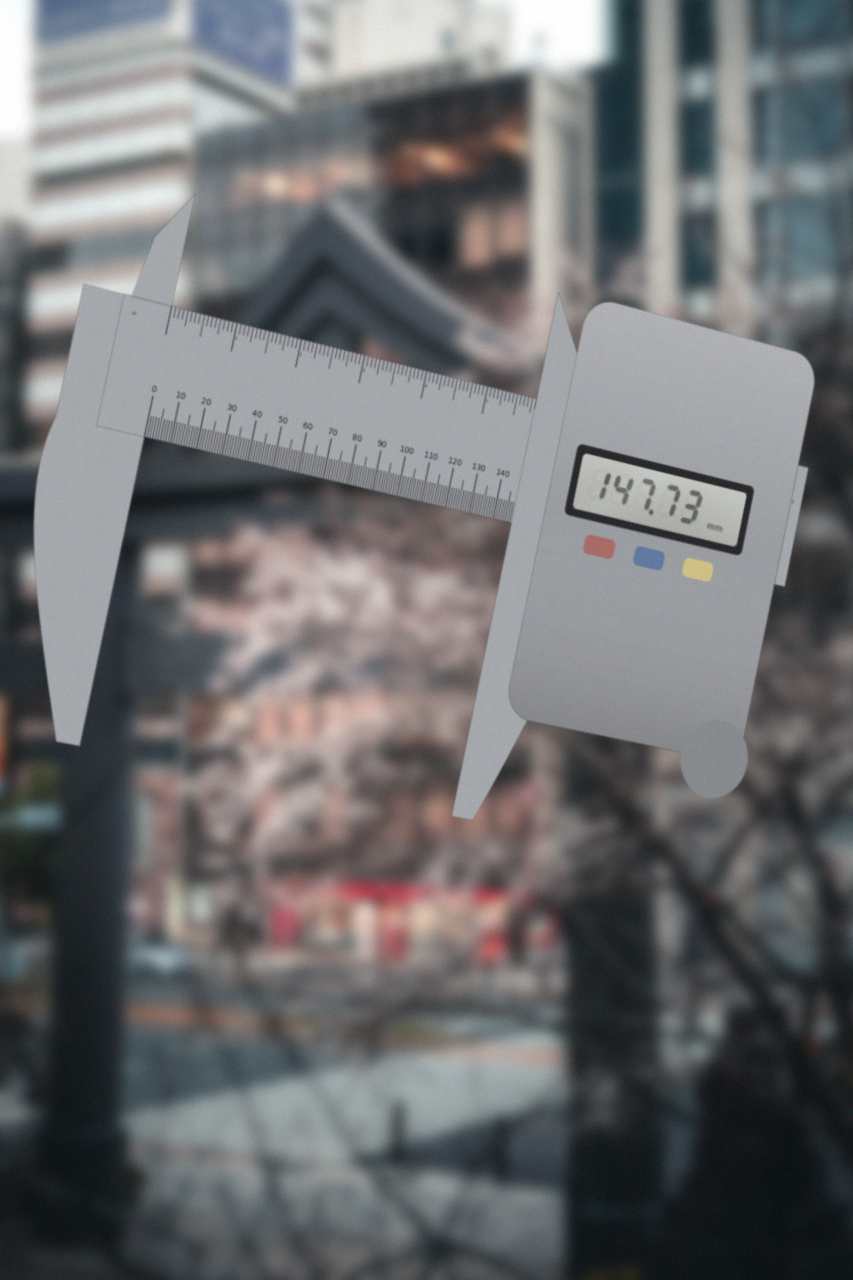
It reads 147.73; mm
